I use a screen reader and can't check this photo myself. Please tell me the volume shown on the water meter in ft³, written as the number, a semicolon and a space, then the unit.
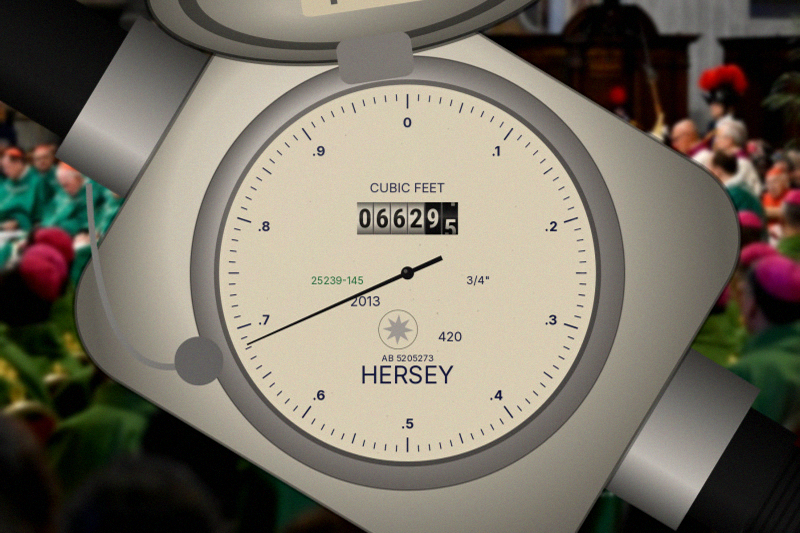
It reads 66294.68; ft³
